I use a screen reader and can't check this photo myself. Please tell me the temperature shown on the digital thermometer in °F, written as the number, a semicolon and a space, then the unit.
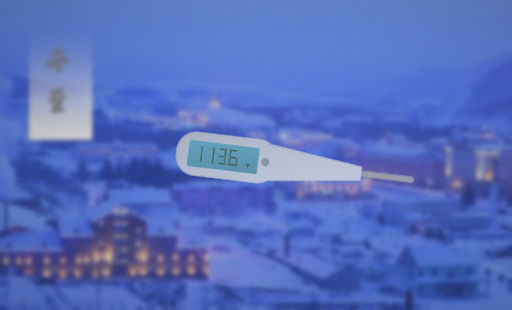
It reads 113.6; °F
